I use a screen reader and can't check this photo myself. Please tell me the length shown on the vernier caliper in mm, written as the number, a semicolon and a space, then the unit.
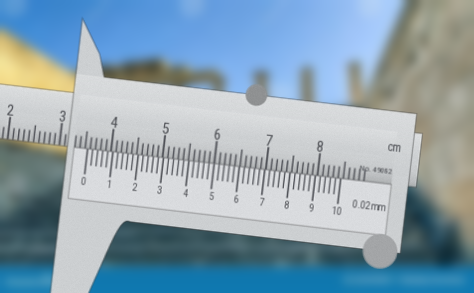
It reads 35.5; mm
